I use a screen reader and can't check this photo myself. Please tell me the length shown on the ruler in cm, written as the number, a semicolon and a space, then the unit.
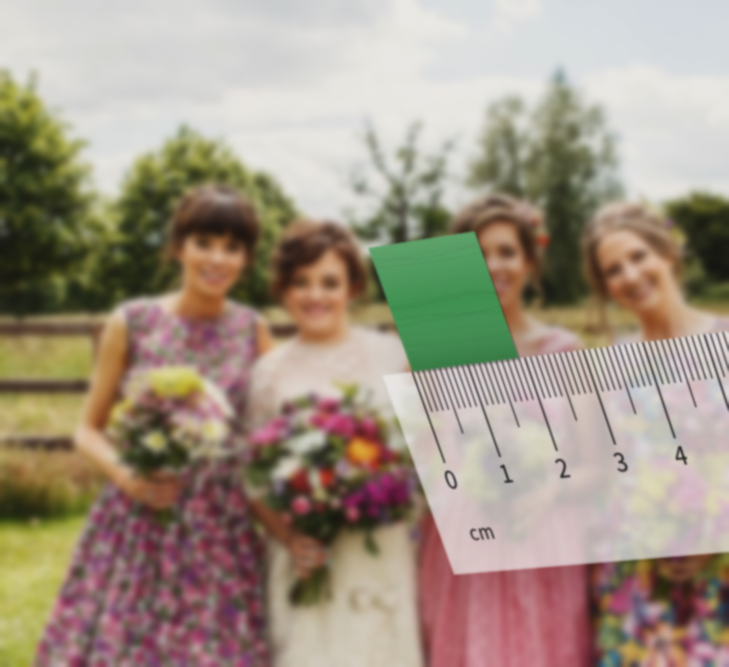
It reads 1.9; cm
